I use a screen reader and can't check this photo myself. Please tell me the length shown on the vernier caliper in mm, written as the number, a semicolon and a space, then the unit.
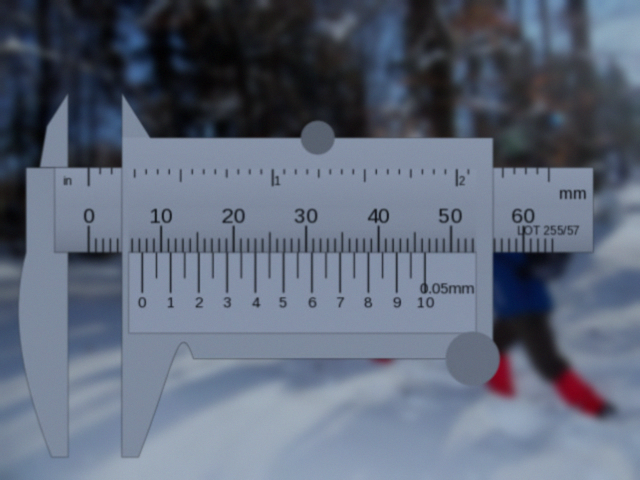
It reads 7.4; mm
